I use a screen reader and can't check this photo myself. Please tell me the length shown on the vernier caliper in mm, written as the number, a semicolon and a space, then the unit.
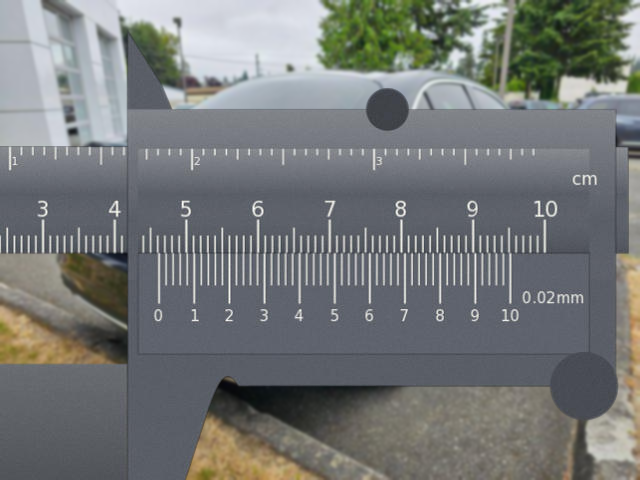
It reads 46.2; mm
